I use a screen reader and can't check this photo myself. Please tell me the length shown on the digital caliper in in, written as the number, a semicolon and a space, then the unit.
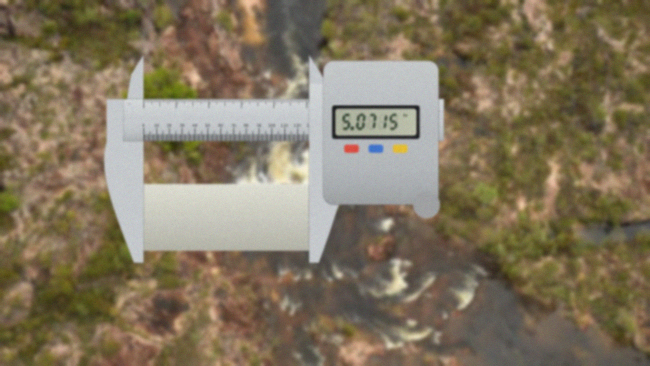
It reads 5.0715; in
